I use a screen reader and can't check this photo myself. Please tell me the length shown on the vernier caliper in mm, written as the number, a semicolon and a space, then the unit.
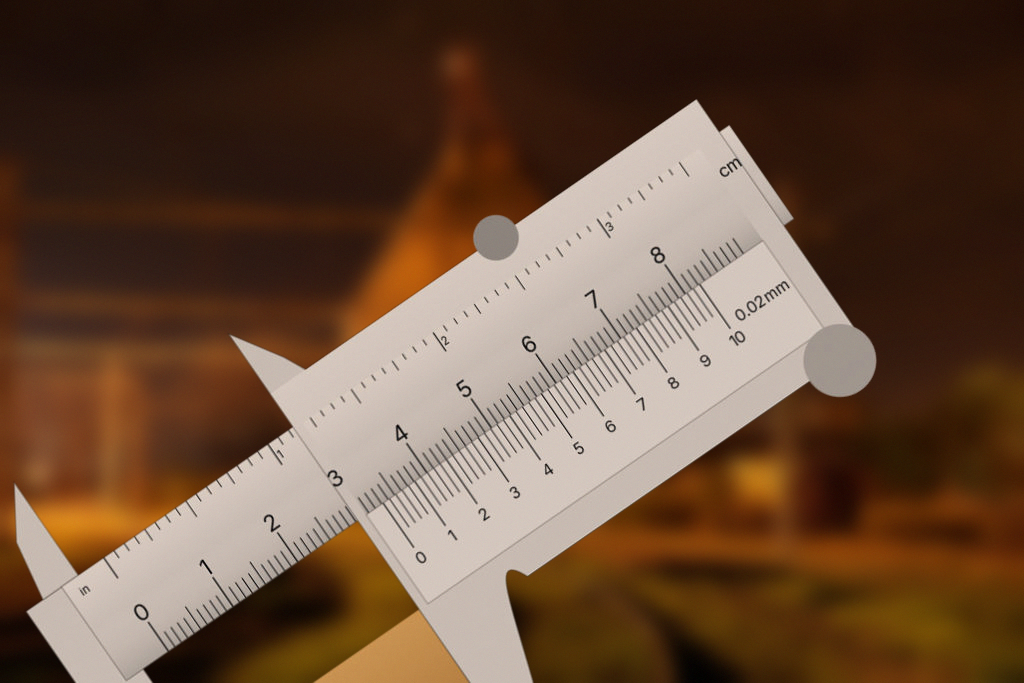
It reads 33.2; mm
